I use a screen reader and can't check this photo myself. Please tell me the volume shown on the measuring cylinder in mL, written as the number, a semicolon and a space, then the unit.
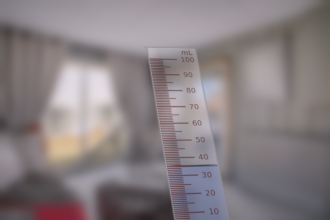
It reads 35; mL
